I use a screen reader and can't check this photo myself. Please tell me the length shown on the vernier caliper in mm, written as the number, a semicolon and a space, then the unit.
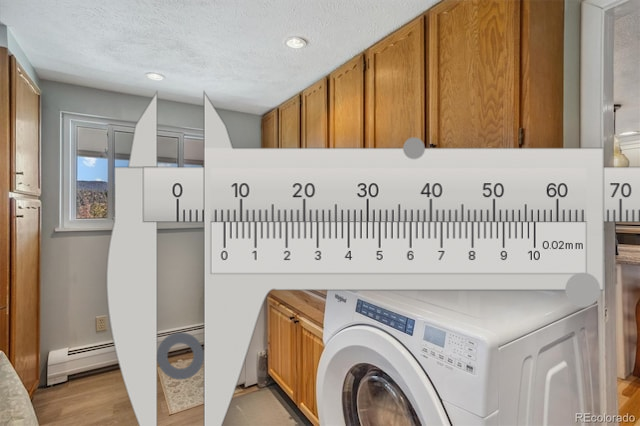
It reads 7.4; mm
